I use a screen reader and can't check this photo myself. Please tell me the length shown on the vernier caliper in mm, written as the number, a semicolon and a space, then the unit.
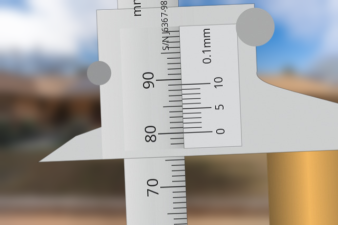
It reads 80.0; mm
